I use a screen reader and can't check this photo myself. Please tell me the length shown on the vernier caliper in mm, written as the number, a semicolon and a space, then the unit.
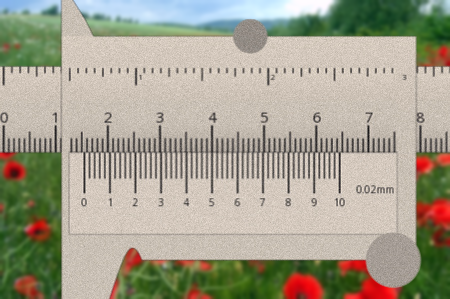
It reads 15.5; mm
